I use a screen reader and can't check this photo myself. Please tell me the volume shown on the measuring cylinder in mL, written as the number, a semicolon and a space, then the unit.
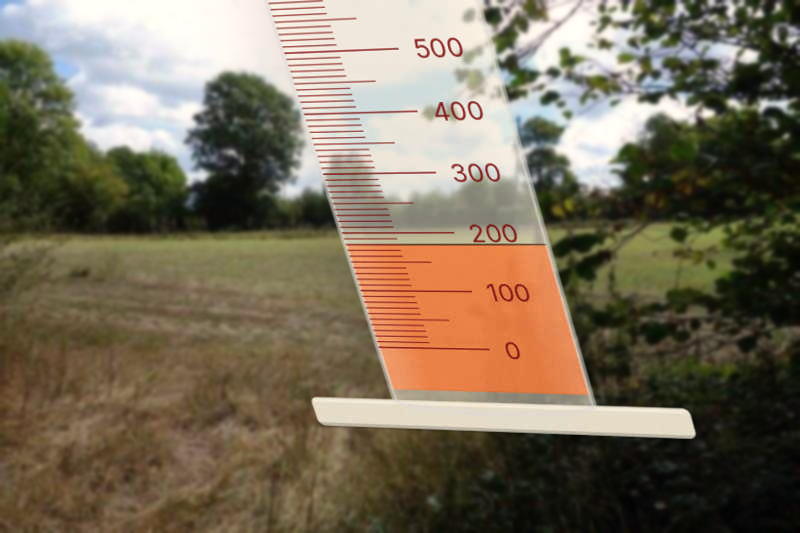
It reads 180; mL
